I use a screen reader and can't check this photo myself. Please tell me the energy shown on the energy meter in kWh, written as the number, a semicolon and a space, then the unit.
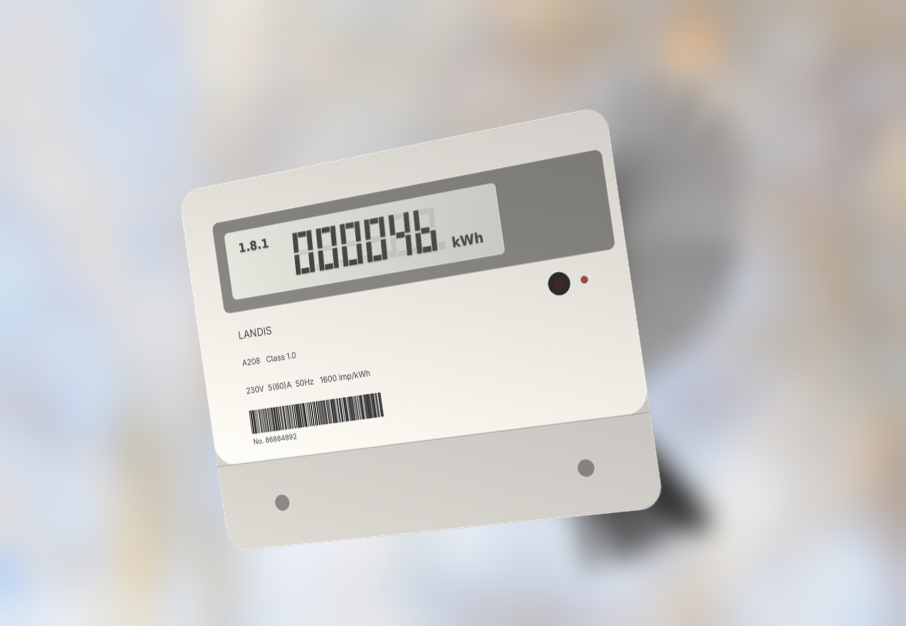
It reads 46; kWh
